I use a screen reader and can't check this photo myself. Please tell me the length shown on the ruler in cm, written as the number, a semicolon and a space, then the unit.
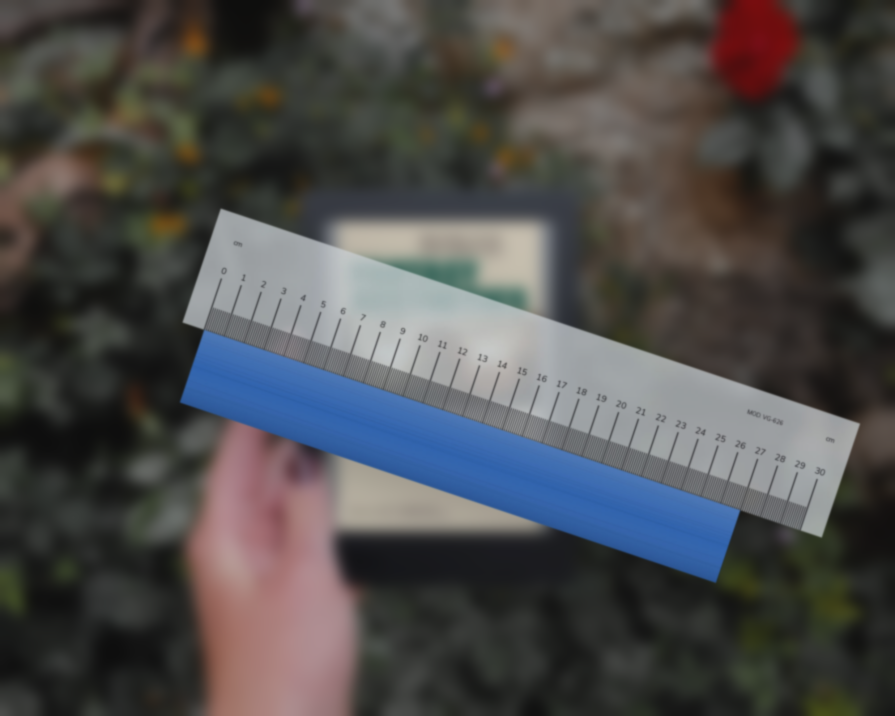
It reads 27; cm
